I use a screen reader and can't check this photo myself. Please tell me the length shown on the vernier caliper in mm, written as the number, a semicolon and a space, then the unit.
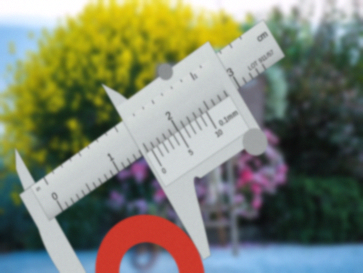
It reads 15.6; mm
